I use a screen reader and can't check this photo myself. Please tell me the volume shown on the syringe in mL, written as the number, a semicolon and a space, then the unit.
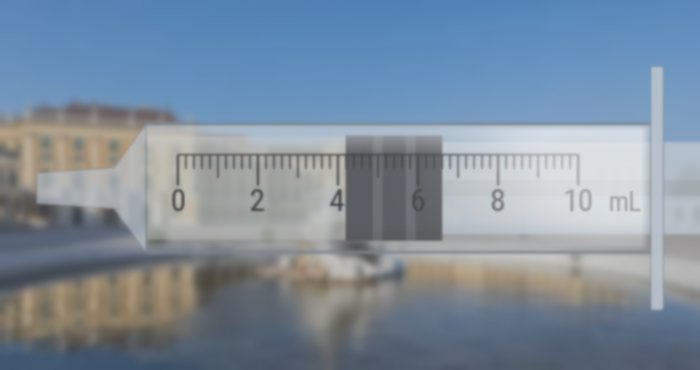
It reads 4.2; mL
